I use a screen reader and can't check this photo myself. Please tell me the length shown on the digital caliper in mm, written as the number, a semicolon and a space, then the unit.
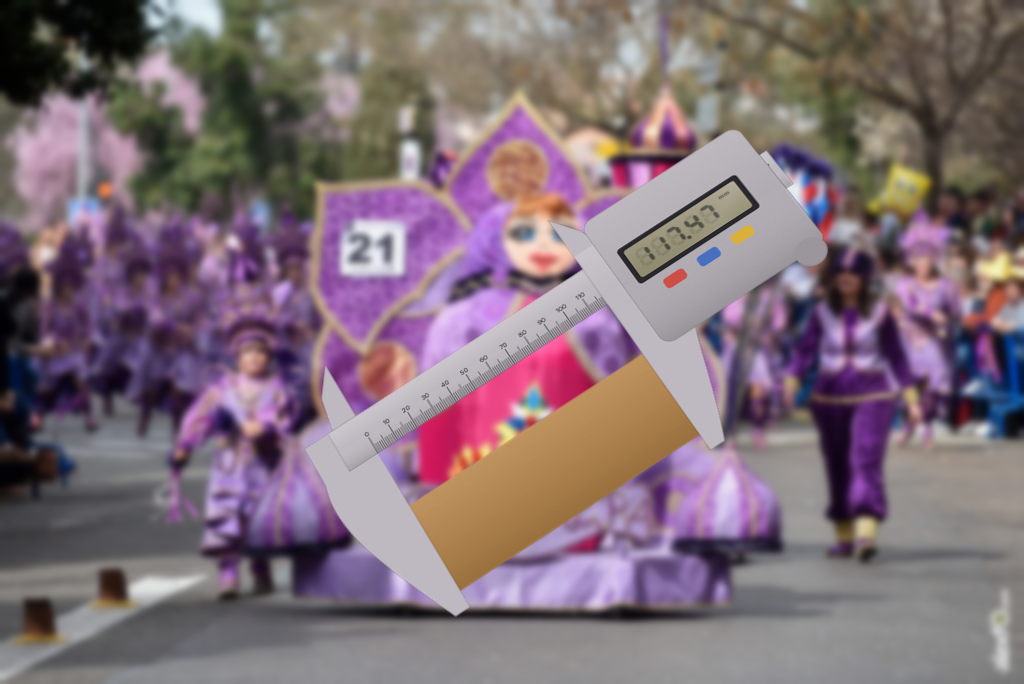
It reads 117.47; mm
